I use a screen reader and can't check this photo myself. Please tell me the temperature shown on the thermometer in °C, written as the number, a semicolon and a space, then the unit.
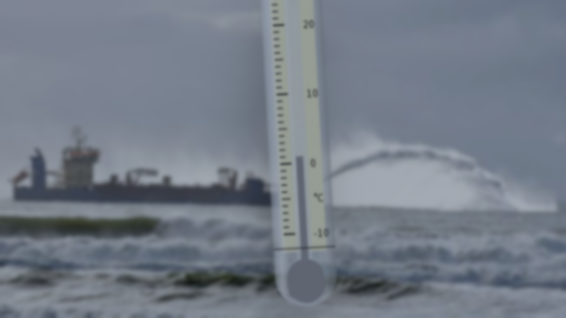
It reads 1; °C
